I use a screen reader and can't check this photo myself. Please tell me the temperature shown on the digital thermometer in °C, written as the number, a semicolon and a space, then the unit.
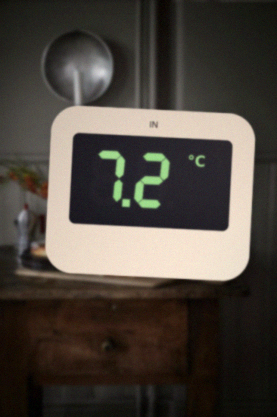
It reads 7.2; °C
